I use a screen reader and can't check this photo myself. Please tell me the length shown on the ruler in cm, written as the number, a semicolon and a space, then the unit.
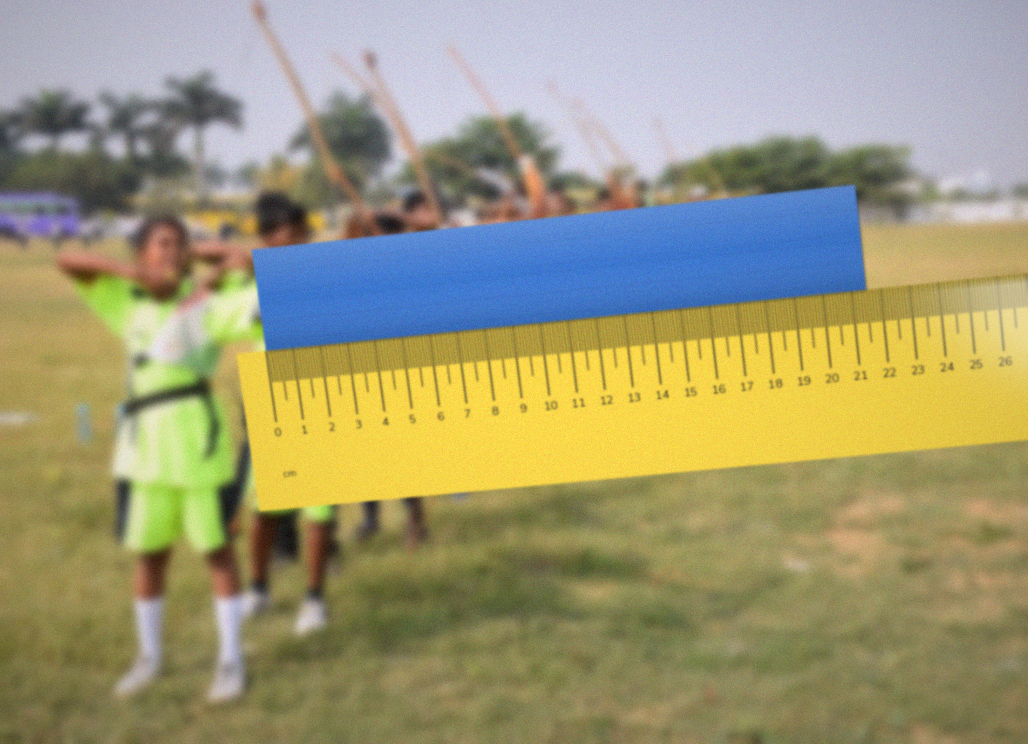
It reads 21.5; cm
